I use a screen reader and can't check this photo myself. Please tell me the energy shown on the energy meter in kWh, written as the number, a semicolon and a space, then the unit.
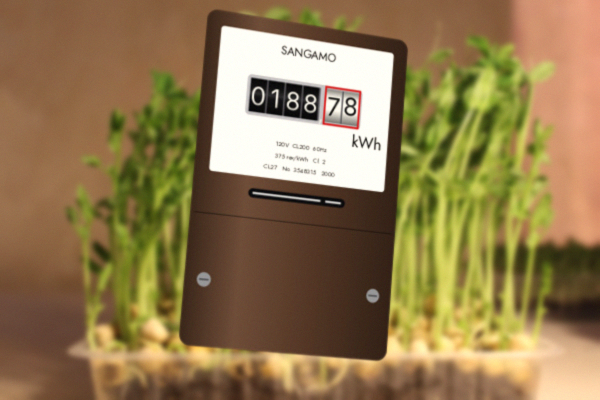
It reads 188.78; kWh
